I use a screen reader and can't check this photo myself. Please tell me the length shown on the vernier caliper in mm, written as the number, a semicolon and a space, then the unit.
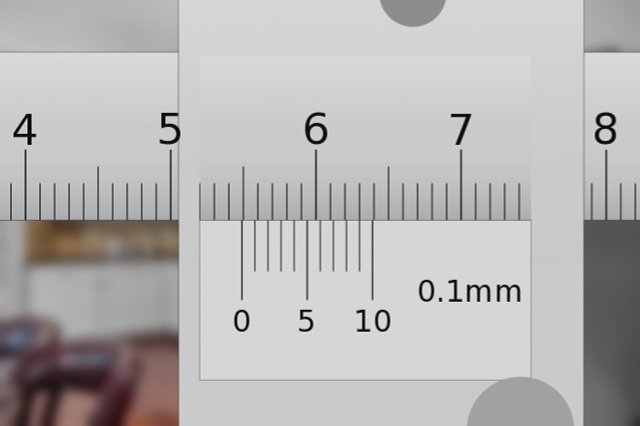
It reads 54.9; mm
